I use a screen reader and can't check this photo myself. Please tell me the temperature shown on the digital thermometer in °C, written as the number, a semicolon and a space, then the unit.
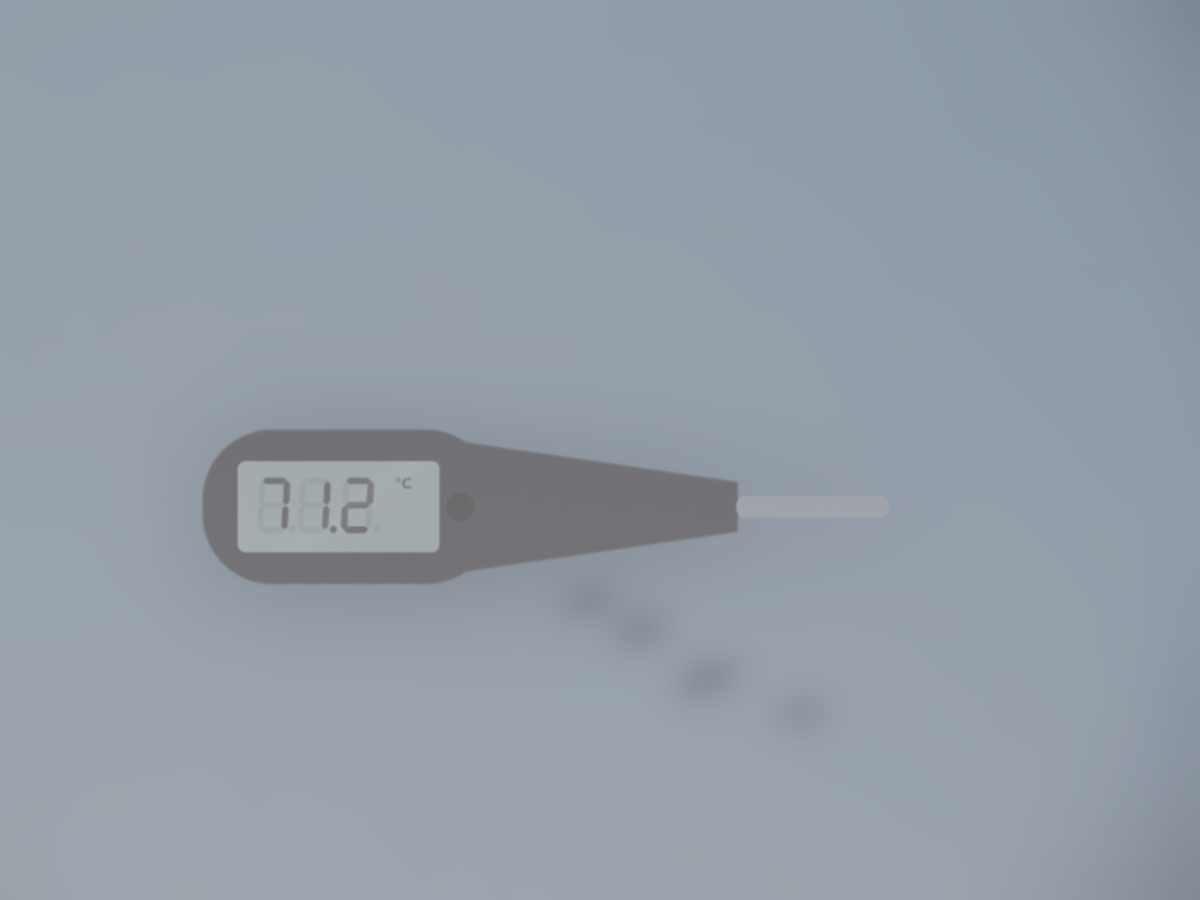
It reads 71.2; °C
